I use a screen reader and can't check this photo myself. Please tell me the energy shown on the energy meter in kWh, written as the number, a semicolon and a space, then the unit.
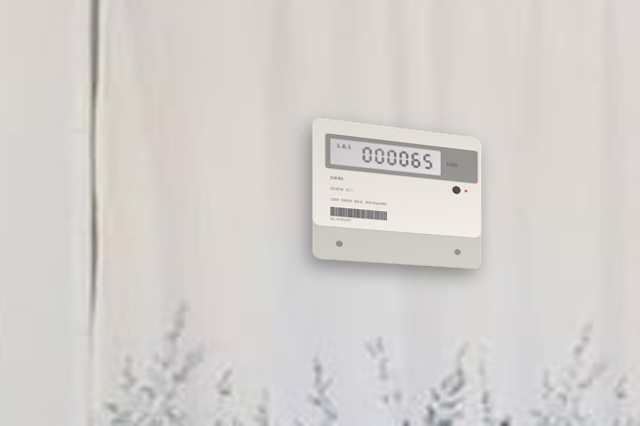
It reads 65; kWh
